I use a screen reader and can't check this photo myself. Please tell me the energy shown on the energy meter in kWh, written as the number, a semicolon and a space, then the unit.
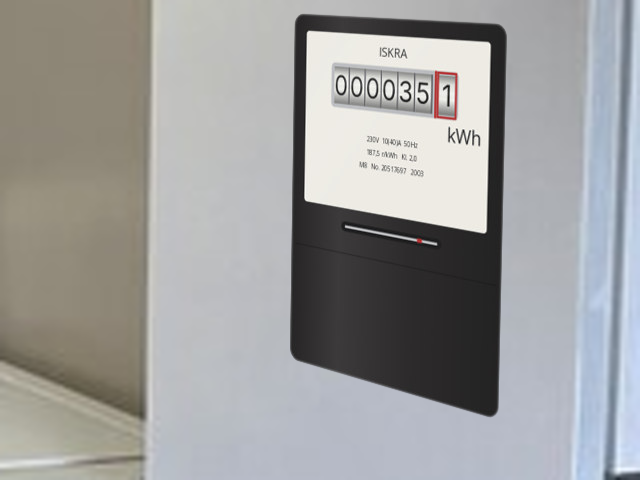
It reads 35.1; kWh
